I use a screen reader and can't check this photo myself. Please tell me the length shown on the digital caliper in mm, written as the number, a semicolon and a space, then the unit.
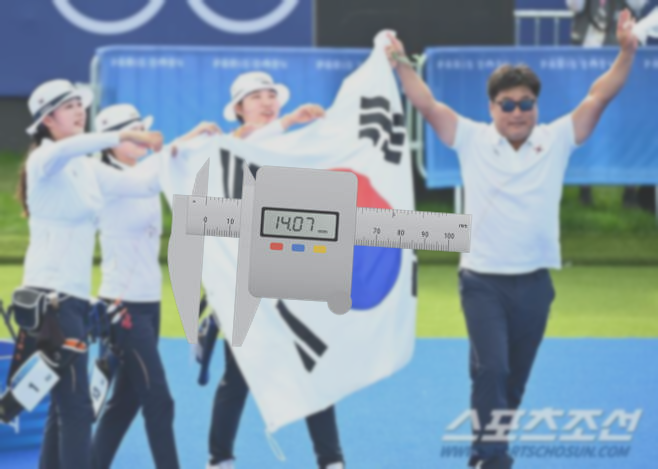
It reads 14.07; mm
